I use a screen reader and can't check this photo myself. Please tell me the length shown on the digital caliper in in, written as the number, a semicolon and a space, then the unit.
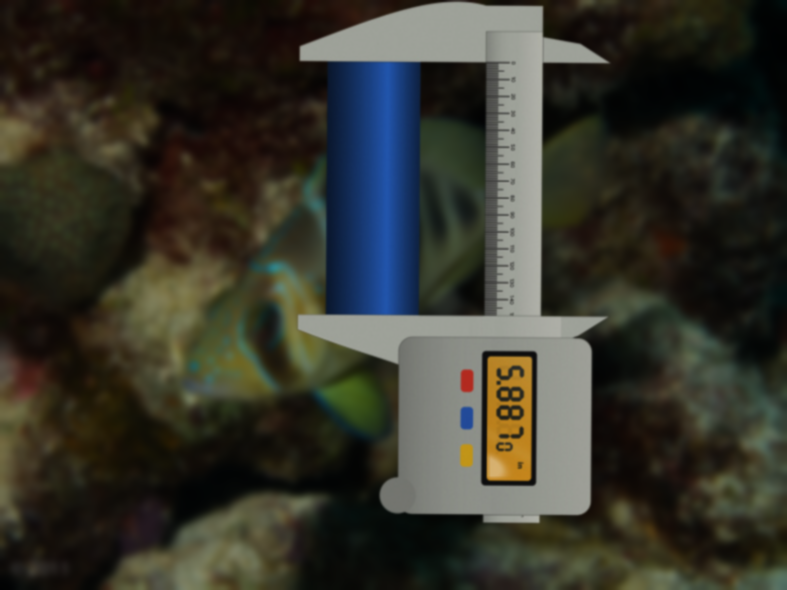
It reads 5.8870; in
